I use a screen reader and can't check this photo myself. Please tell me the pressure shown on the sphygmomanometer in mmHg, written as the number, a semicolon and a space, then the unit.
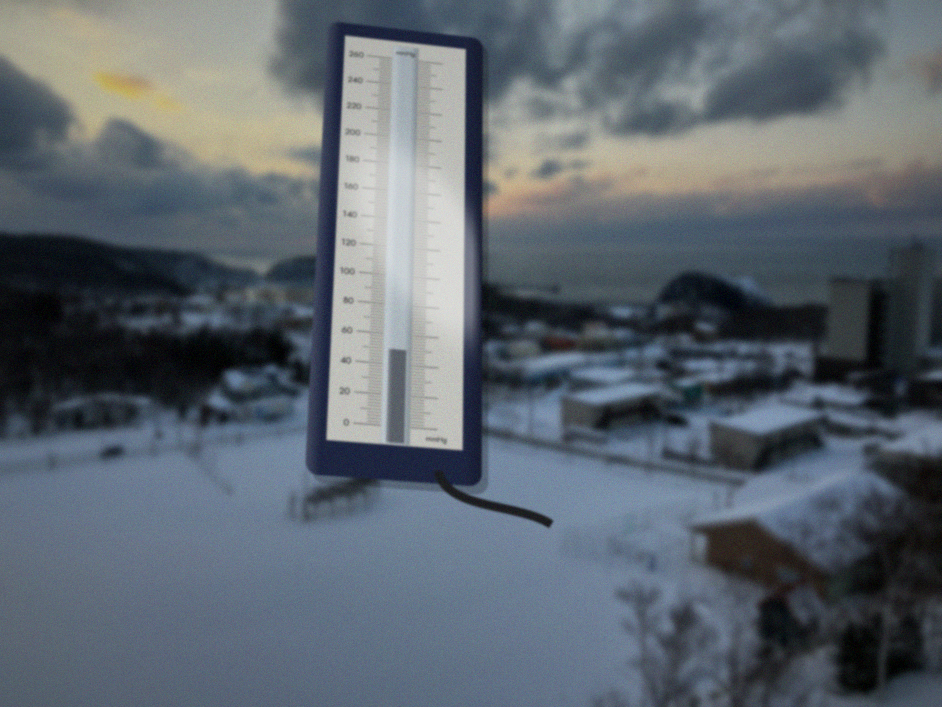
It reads 50; mmHg
